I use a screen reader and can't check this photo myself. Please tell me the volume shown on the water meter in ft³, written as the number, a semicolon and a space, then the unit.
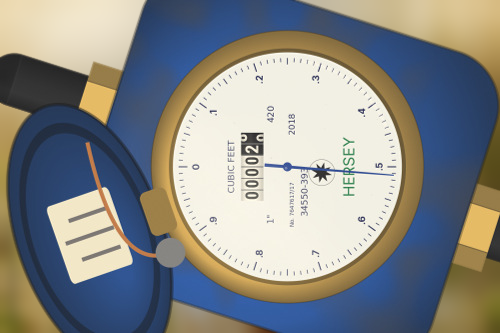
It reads 28.51; ft³
